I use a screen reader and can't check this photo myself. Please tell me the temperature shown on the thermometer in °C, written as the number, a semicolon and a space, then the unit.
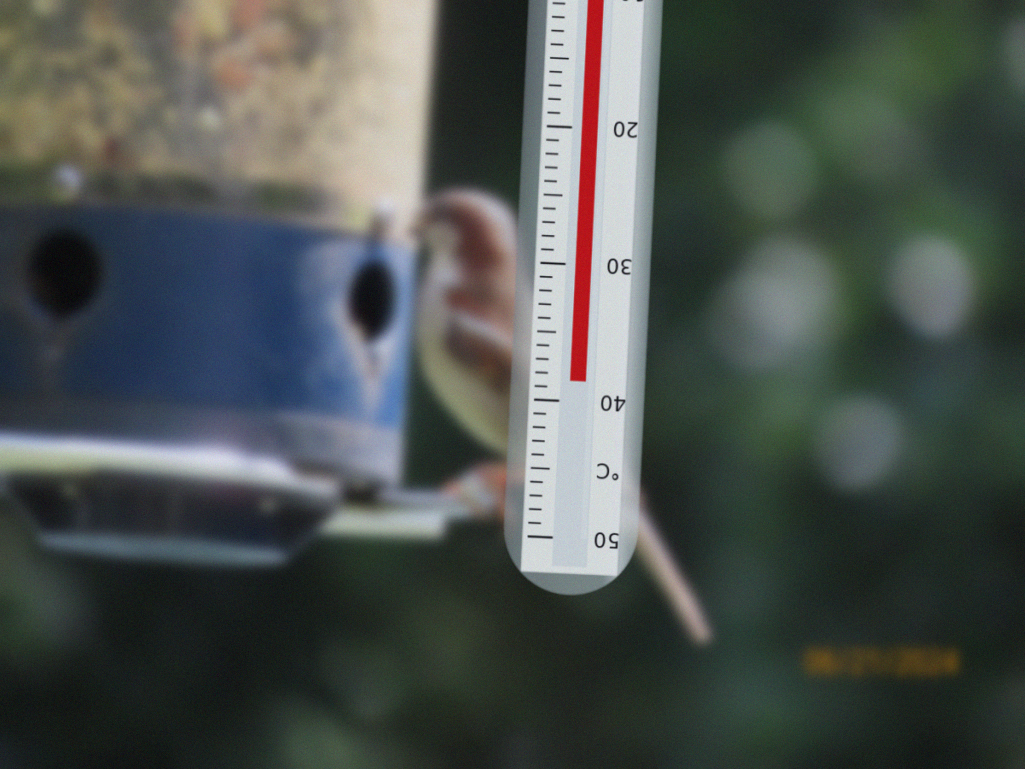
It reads 38.5; °C
